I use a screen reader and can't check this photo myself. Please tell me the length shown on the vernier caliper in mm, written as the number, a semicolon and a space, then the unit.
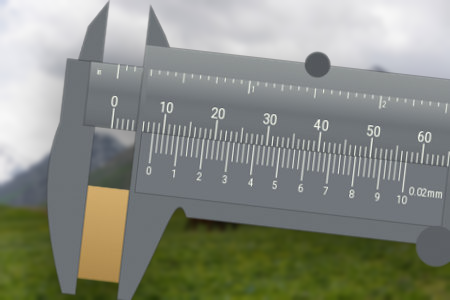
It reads 8.0; mm
